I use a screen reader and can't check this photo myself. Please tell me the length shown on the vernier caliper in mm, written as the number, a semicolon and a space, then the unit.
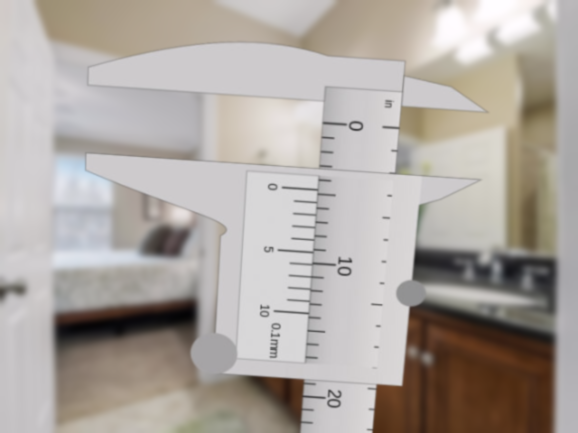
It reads 4.7; mm
